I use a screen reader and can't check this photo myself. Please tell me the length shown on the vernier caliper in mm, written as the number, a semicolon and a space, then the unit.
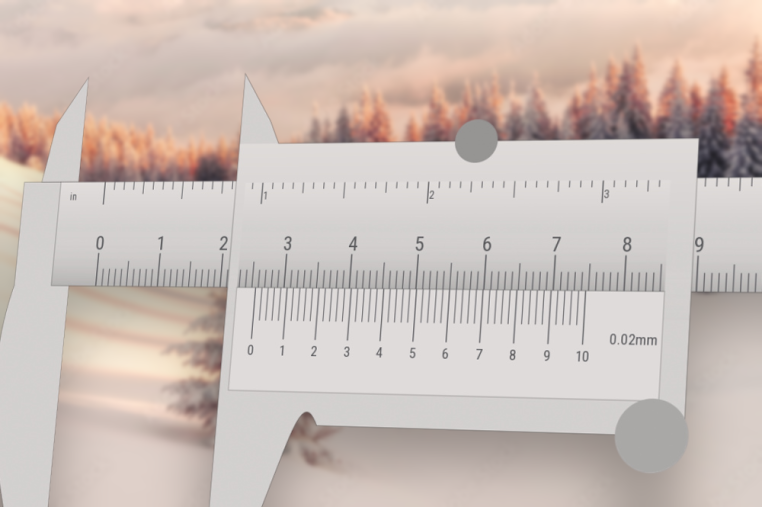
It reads 25.6; mm
